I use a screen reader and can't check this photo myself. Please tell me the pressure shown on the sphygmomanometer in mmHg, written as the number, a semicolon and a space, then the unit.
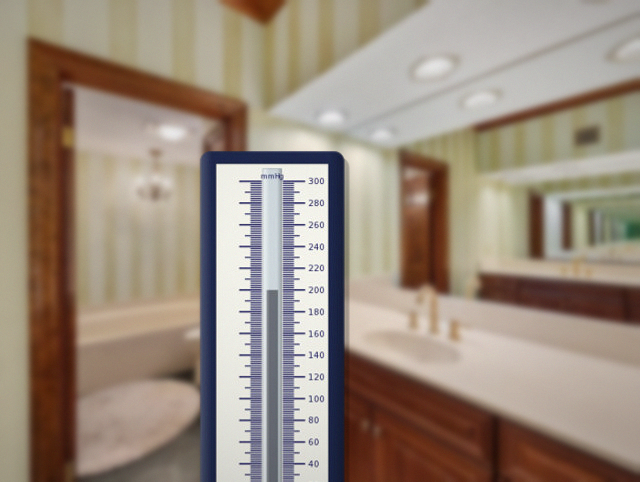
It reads 200; mmHg
